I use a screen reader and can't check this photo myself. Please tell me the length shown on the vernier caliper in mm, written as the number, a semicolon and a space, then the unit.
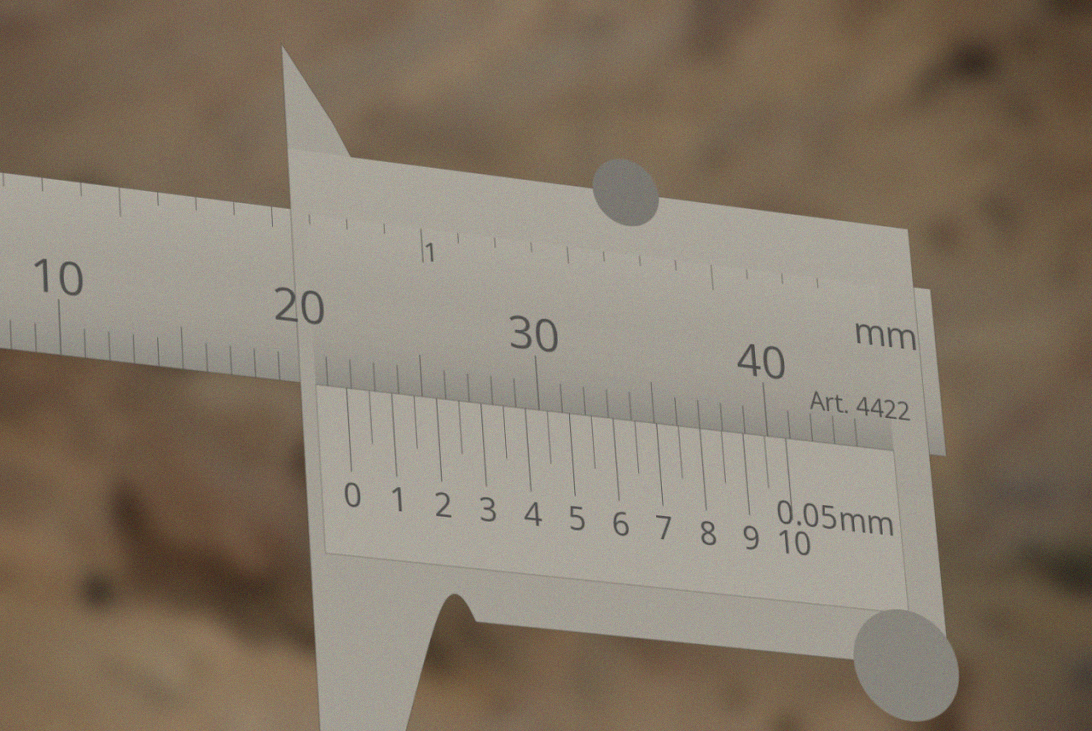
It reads 21.80; mm
